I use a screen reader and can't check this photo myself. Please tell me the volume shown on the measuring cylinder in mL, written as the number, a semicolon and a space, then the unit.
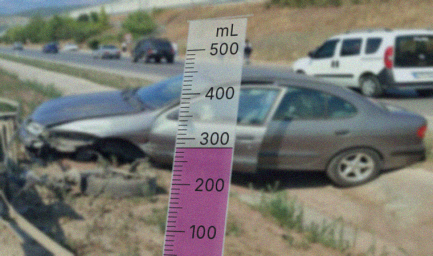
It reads 280; mL
